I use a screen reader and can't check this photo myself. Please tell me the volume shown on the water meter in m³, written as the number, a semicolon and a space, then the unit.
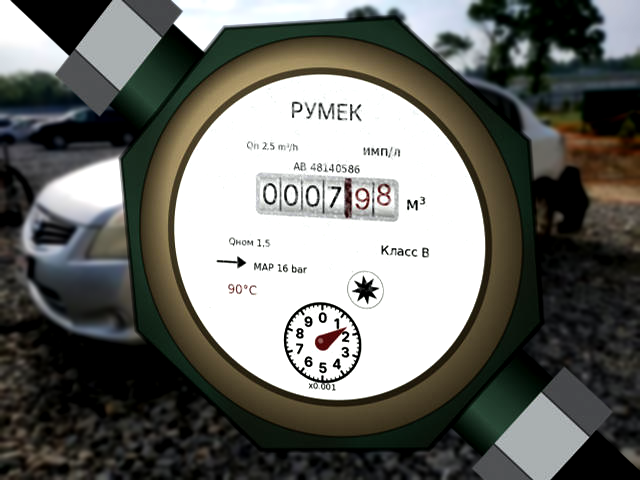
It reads 7.981; m³
